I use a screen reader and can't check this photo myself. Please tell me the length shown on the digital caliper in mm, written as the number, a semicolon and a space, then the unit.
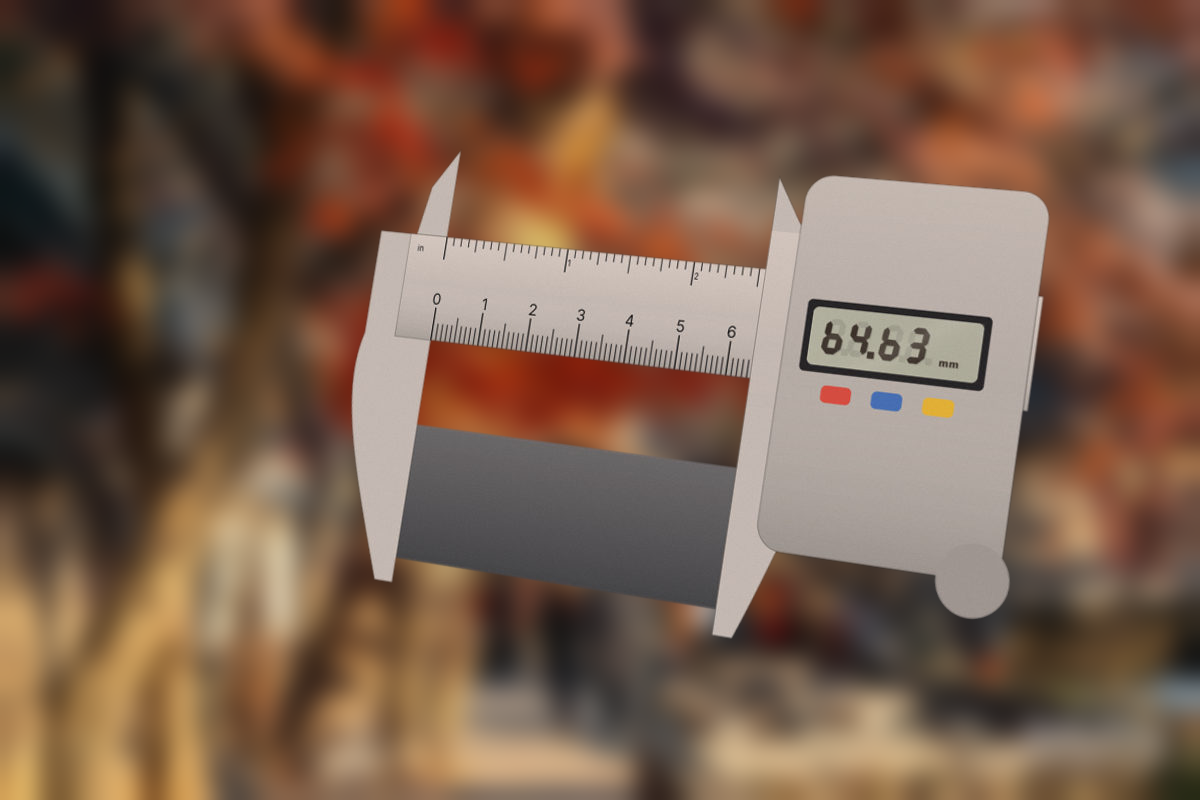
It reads 64.63; mm
